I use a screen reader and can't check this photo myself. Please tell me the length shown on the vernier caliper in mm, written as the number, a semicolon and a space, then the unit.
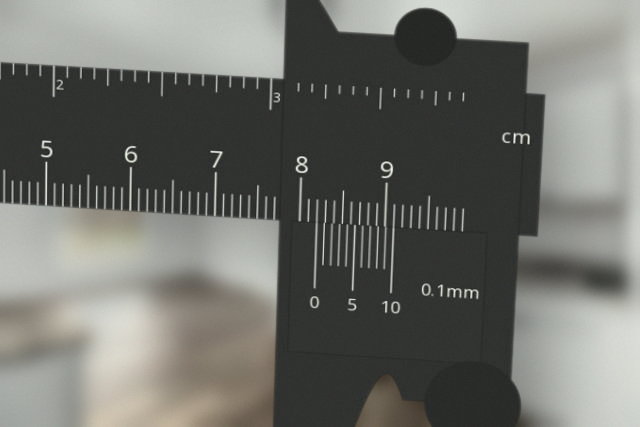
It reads 82.0; mm
